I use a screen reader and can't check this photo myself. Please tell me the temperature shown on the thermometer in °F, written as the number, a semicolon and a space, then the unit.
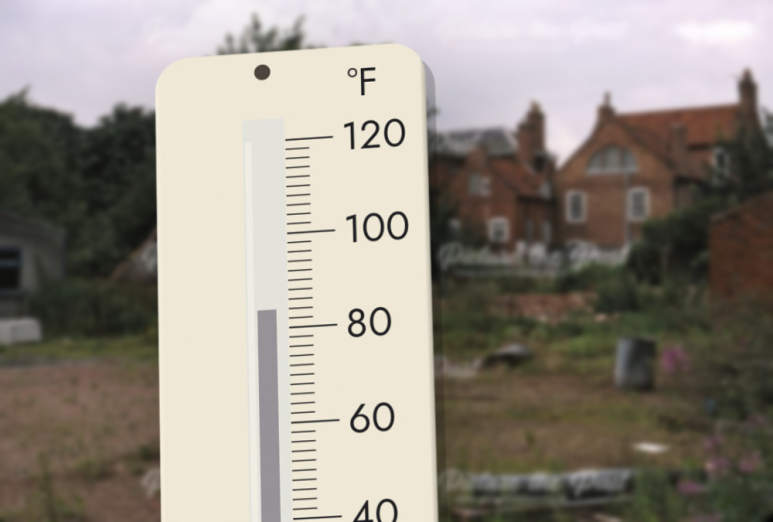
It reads 84; °F
